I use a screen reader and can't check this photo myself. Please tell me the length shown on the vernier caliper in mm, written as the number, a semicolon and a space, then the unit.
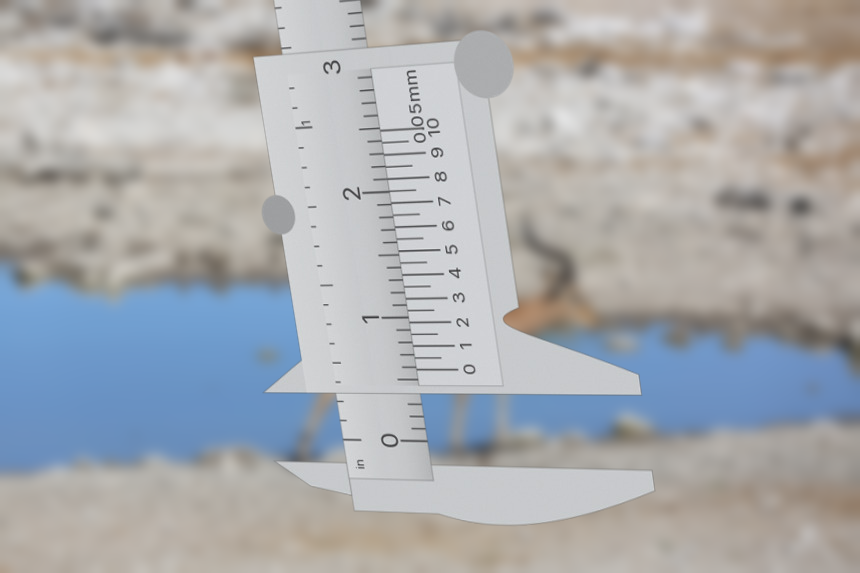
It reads 5.8; mm
